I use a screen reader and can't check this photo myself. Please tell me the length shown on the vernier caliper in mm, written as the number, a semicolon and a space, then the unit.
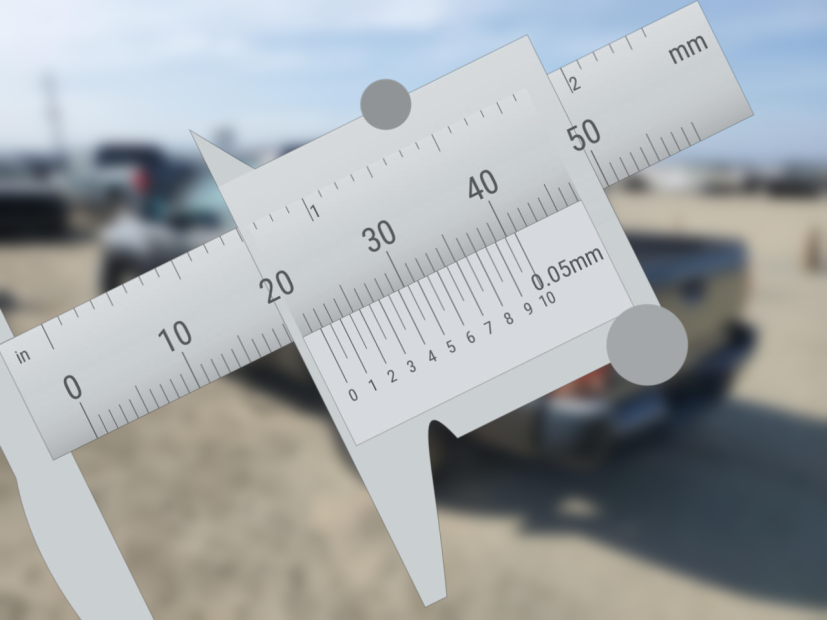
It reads 21.8; mm
